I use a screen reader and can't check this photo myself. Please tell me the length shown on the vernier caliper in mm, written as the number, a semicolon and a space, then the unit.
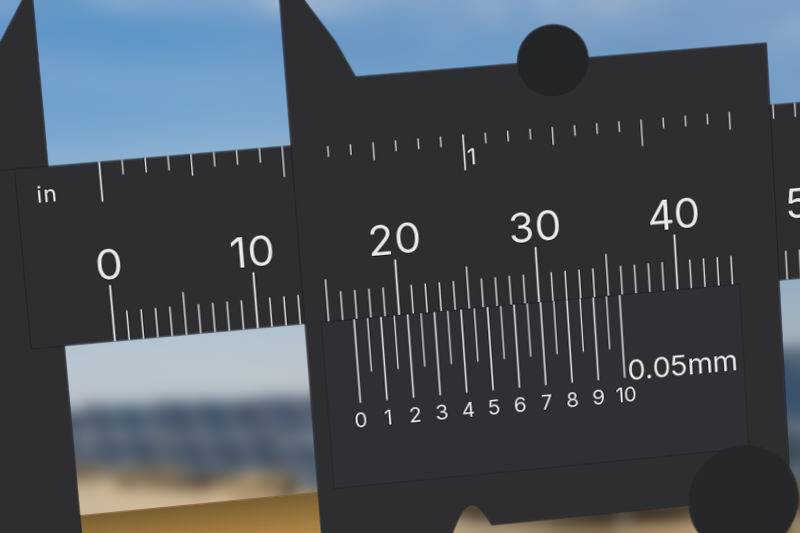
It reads 16.8; mm
